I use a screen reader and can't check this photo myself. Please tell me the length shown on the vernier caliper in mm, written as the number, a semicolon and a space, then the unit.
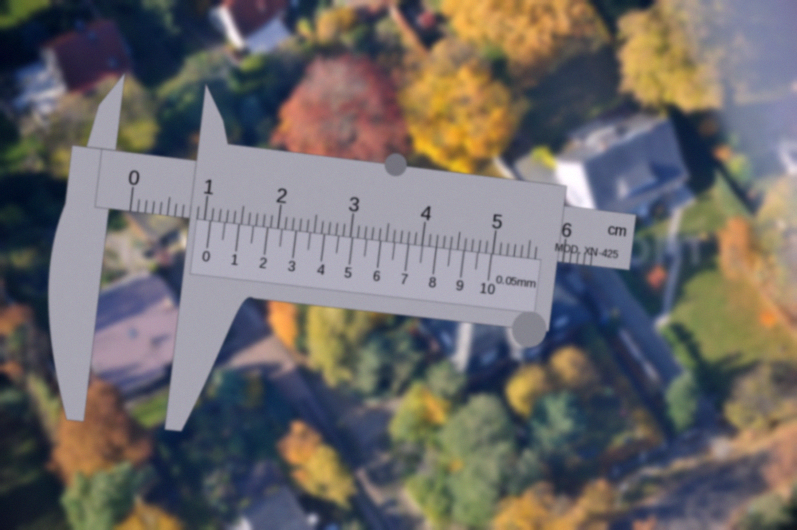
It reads 10.8; mm
